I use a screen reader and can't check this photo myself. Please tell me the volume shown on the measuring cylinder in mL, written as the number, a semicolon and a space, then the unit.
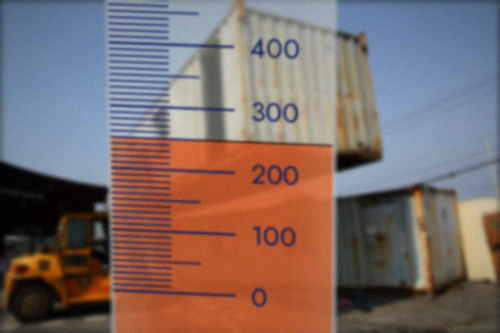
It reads 250; mL
